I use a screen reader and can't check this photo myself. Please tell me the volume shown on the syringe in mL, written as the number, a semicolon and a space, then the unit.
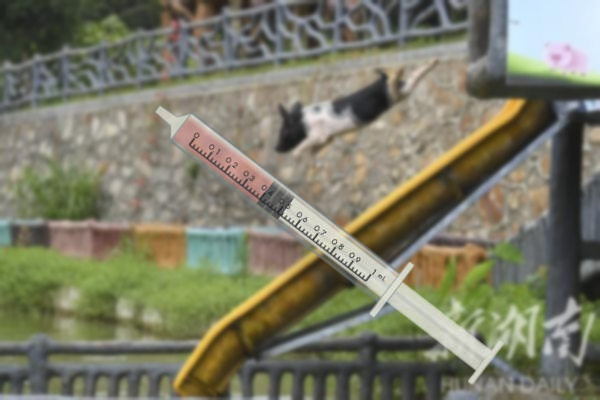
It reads 0.4; mL
